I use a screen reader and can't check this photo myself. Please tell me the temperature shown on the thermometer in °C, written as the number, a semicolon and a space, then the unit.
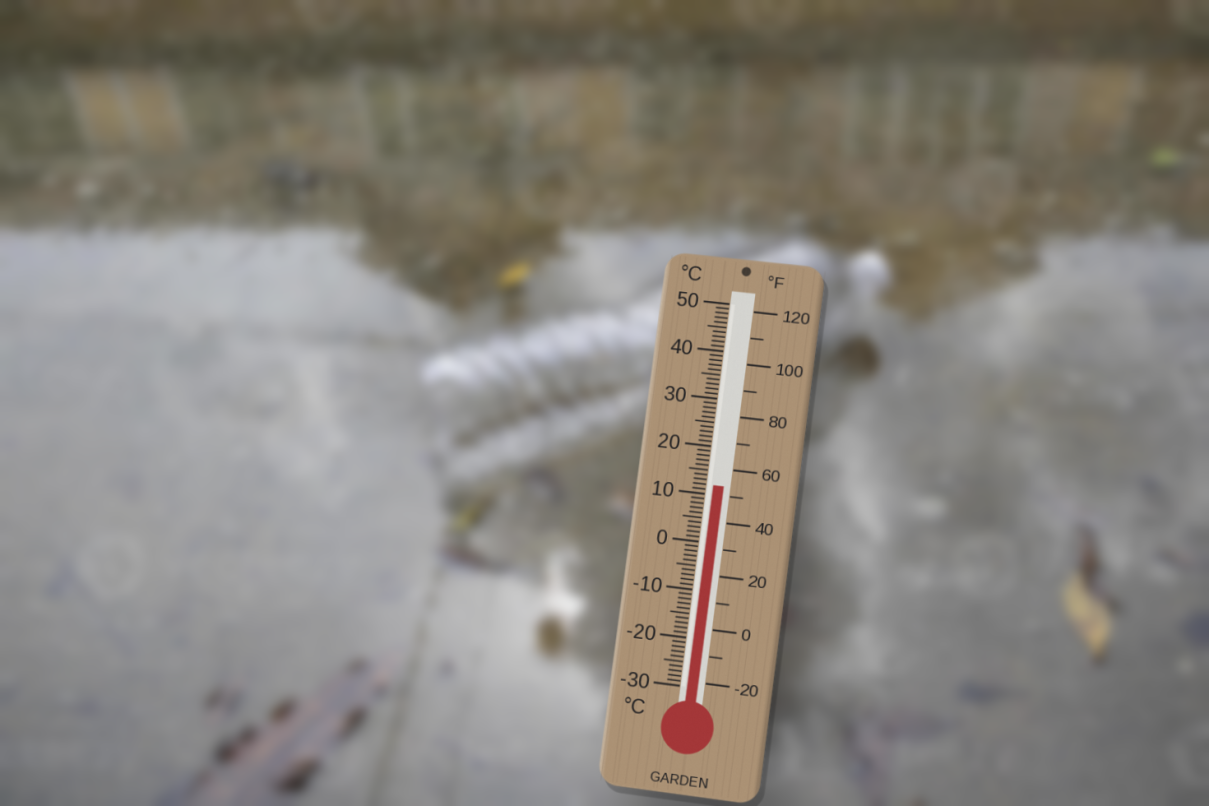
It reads 12; °C
